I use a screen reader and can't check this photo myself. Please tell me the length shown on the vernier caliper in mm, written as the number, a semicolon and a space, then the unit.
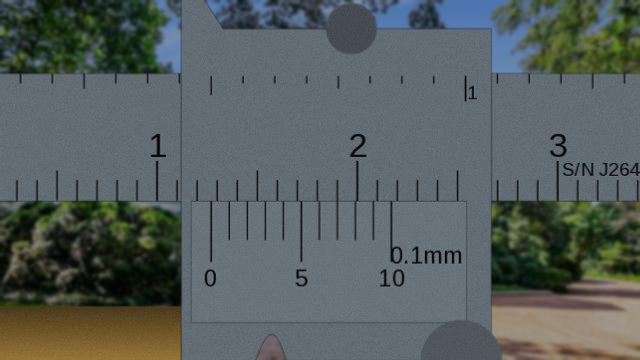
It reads 12.7; mm
